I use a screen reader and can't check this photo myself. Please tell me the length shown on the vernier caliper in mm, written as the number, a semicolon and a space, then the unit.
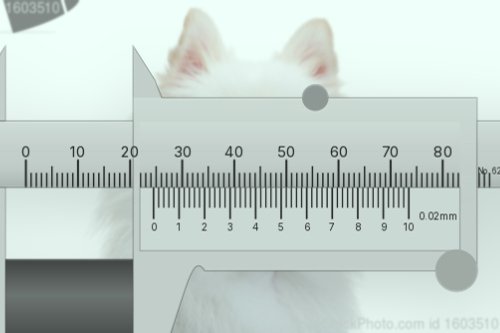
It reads 24.5; mm
